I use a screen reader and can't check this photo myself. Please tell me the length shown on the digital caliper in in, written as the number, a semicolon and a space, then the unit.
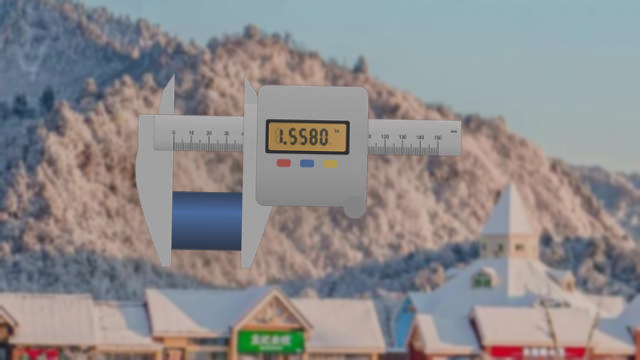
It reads 1.5580; in
